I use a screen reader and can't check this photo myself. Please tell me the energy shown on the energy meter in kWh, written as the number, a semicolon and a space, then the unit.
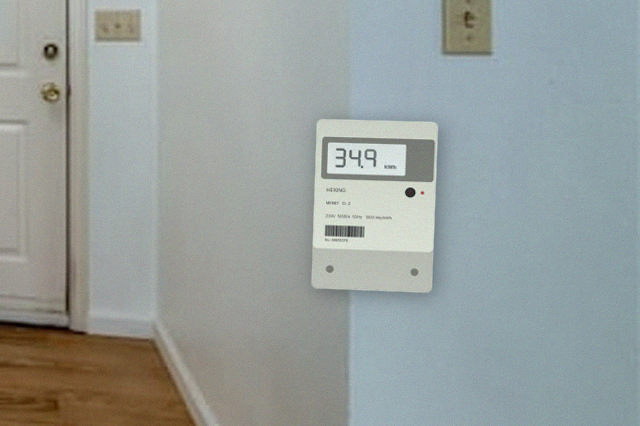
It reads 34.9; kWh
